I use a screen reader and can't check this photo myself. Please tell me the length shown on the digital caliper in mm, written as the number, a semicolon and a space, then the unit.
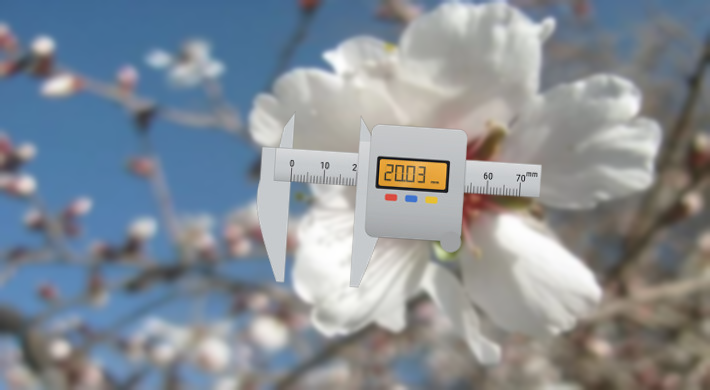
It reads 20.03; mm
